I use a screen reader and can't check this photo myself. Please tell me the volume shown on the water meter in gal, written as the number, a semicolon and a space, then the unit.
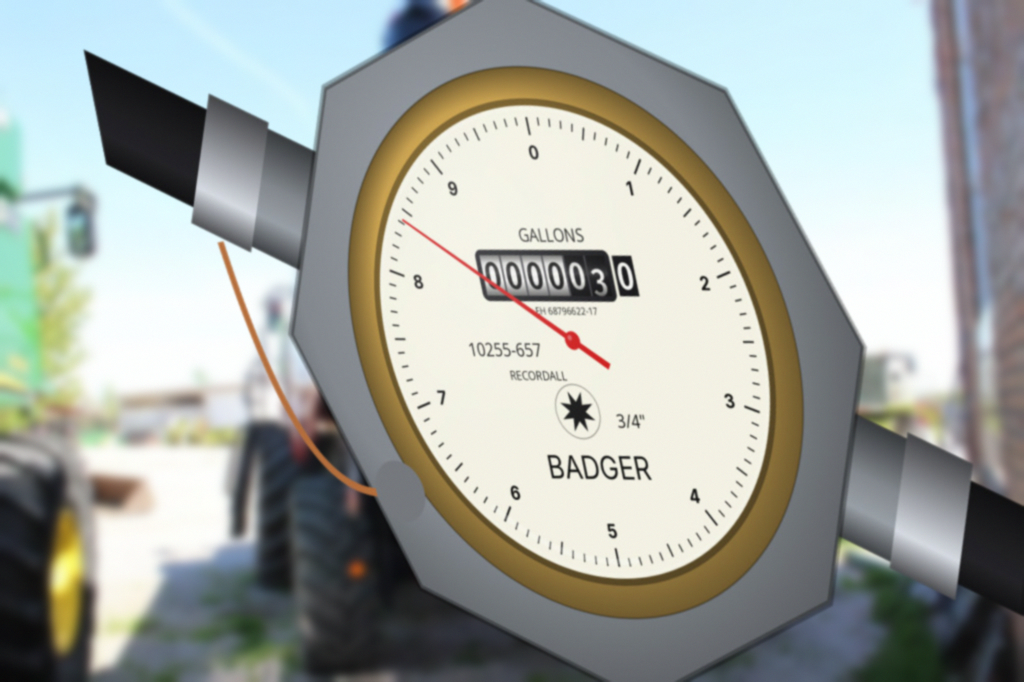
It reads 28.4; gal
